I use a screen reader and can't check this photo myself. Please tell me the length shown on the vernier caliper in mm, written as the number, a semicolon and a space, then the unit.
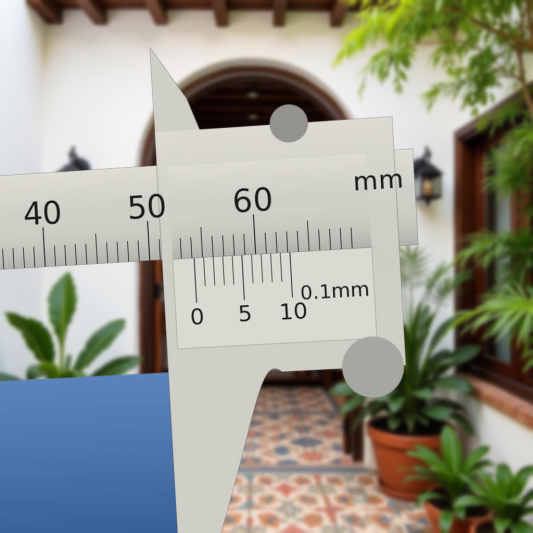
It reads 54.2; mm
